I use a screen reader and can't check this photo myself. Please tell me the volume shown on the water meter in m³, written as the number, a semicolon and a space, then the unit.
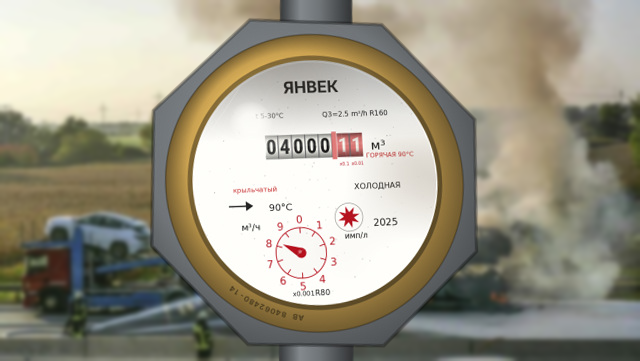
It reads 4000.118; m³
